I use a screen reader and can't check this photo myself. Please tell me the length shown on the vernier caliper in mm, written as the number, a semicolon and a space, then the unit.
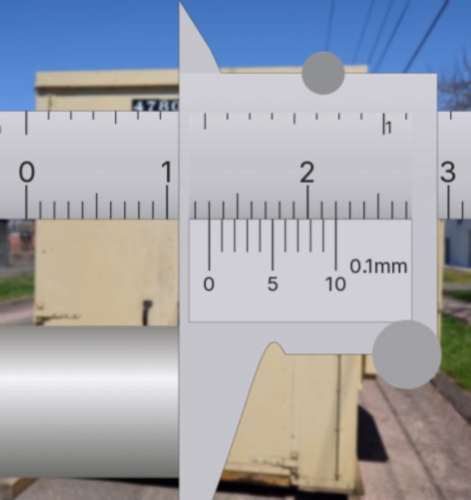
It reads 13.0; mm
